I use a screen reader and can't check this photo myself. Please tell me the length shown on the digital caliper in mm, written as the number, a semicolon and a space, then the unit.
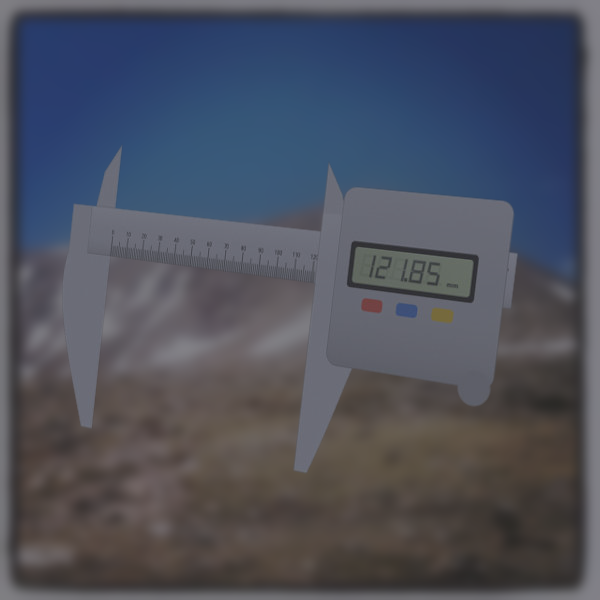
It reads 121.85; mm
